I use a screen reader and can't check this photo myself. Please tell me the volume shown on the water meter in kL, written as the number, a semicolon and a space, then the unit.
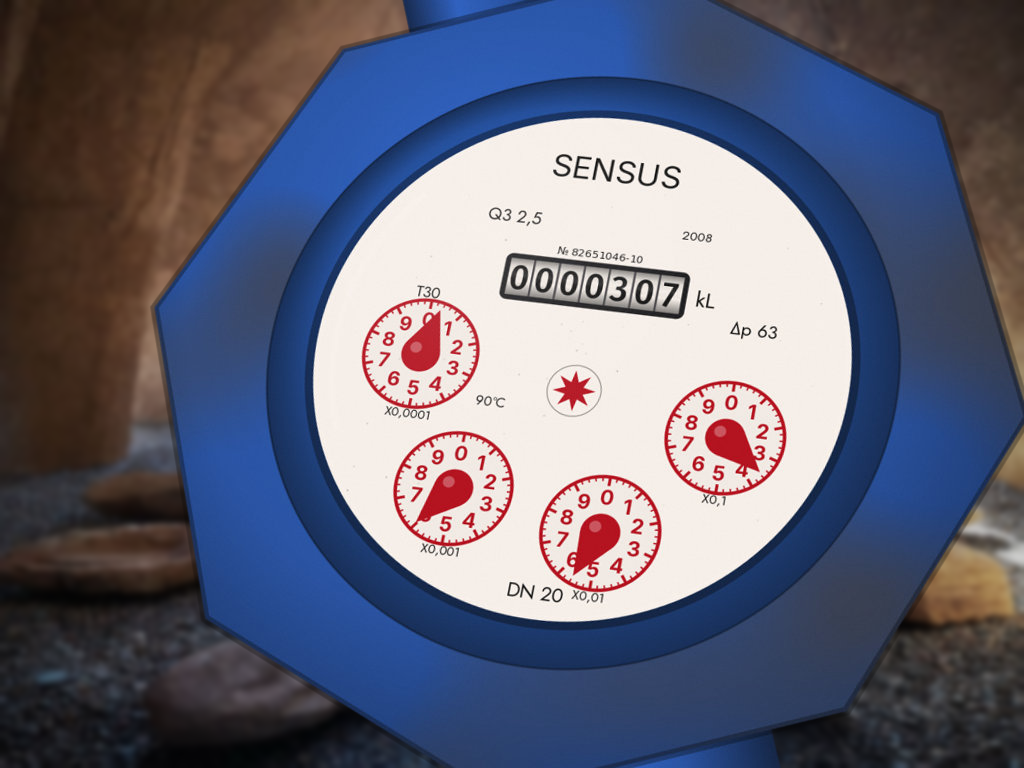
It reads 307.3560; kL
